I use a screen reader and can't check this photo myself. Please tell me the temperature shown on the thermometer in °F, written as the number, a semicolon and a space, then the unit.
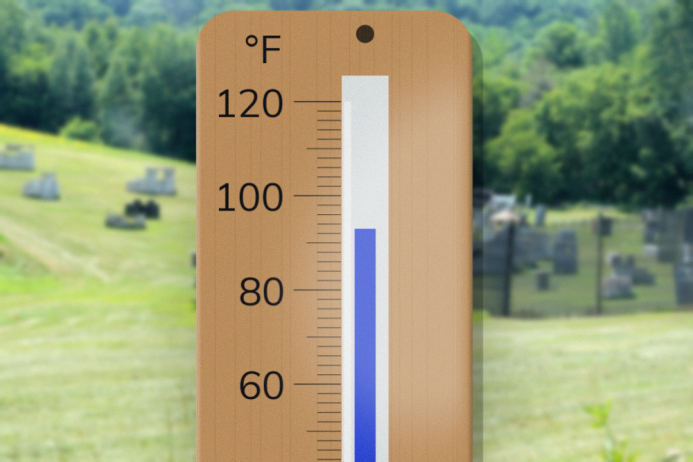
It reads 93; °F
